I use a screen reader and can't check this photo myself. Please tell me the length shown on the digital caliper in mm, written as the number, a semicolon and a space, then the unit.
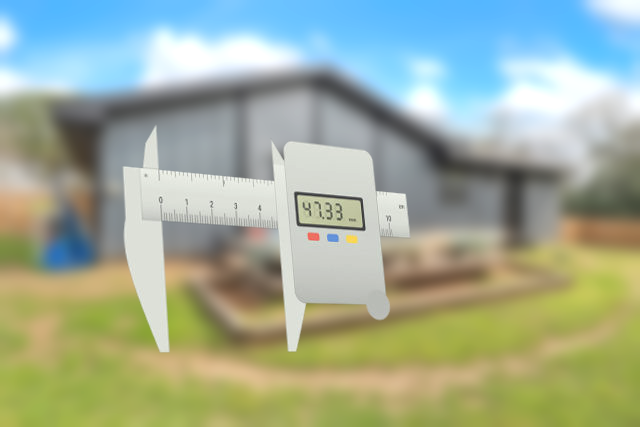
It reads 47.33; mm
